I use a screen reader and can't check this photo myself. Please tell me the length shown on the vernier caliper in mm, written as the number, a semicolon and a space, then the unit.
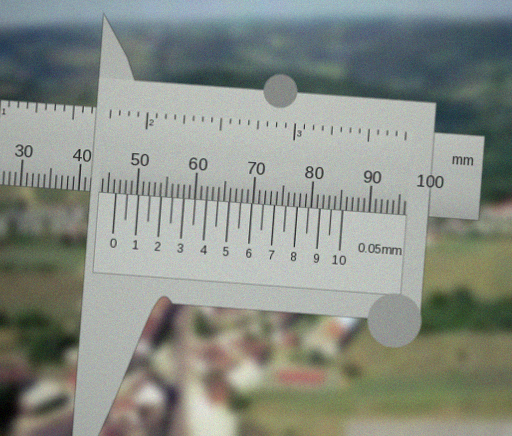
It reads 46.4; mm
